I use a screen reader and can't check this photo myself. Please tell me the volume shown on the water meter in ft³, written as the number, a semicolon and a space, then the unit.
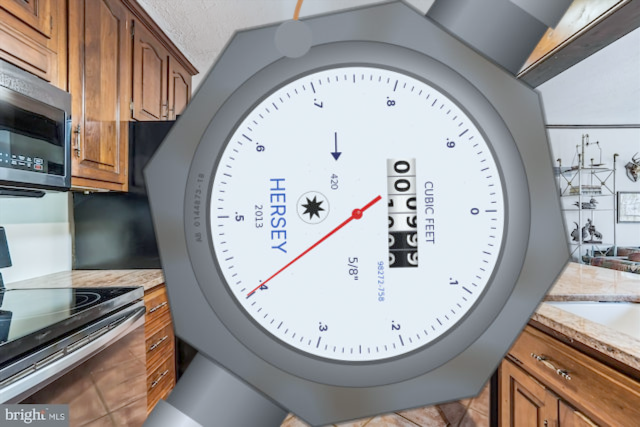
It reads 999.40; ft³
